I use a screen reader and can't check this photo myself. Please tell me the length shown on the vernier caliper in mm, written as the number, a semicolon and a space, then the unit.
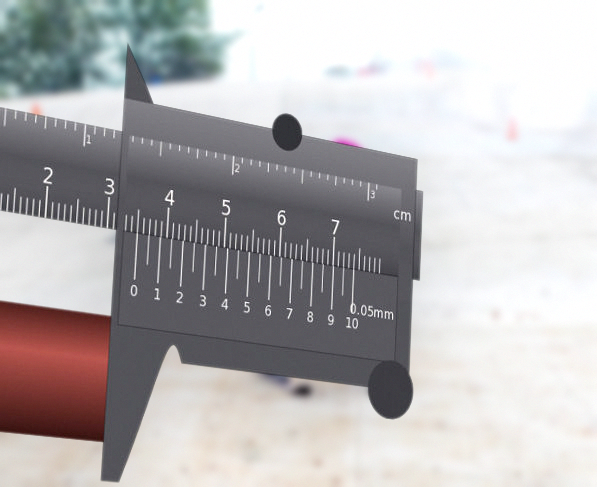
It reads 35.0; mm
